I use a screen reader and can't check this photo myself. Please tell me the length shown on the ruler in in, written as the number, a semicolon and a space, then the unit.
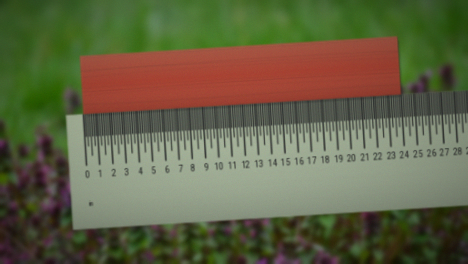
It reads 24; in
